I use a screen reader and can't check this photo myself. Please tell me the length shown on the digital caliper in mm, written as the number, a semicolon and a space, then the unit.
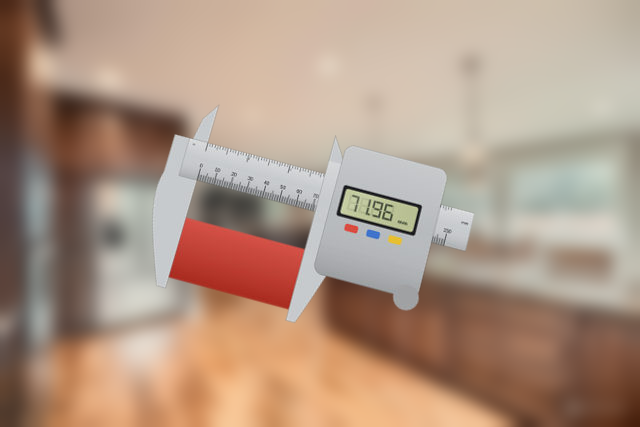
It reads 71.96; mm
